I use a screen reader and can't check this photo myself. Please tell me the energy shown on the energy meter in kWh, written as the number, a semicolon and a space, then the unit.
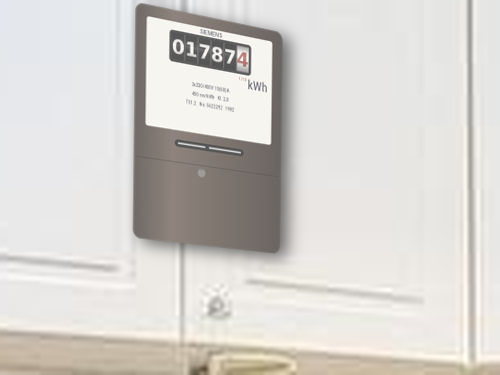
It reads 1787.4; kWh
